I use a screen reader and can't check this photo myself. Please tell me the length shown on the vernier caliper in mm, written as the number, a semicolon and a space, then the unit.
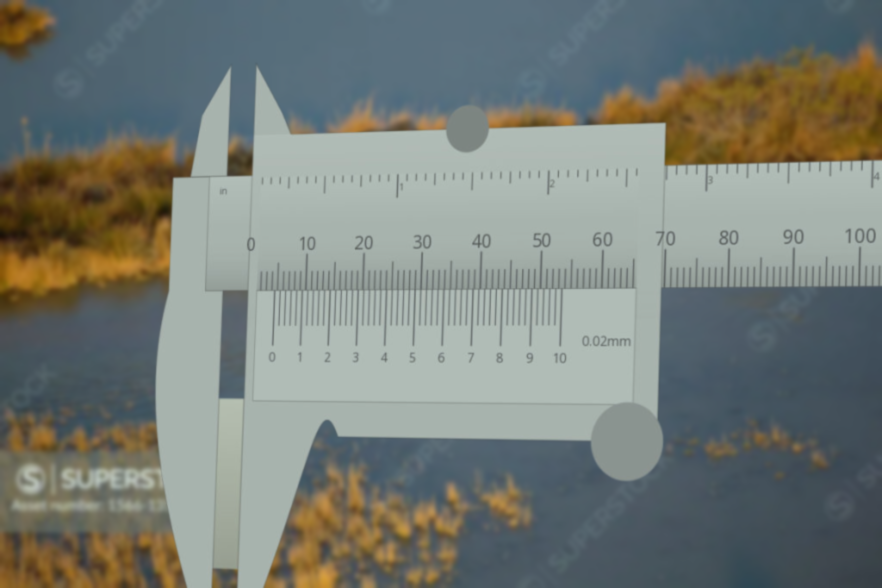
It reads 4.5; mm
